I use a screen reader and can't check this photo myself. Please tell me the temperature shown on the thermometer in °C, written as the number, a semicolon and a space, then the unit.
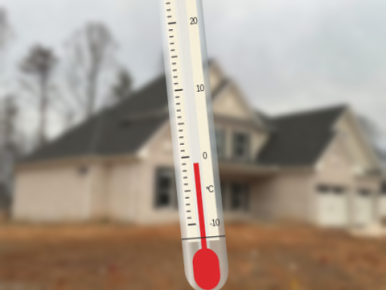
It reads -1; °C
